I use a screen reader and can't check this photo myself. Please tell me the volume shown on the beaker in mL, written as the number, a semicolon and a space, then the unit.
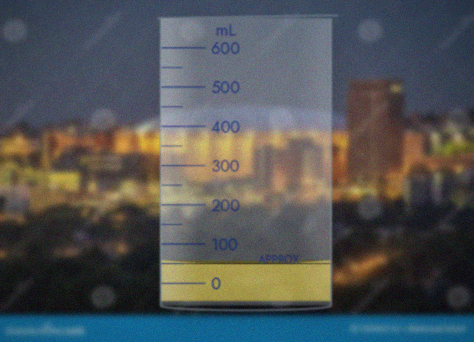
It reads 50; mL
